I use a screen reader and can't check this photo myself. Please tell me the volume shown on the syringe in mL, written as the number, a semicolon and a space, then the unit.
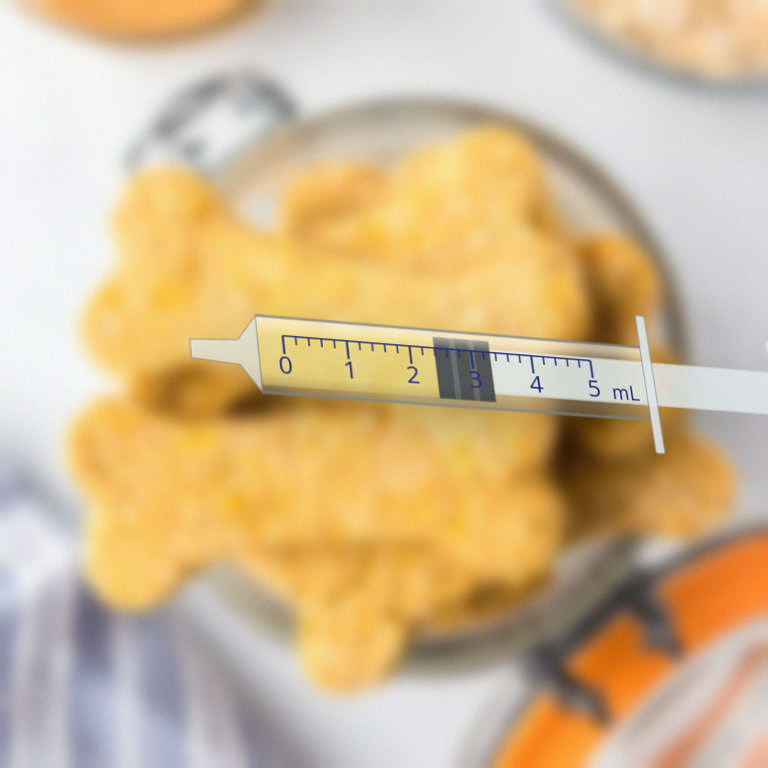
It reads 2.4; mL
